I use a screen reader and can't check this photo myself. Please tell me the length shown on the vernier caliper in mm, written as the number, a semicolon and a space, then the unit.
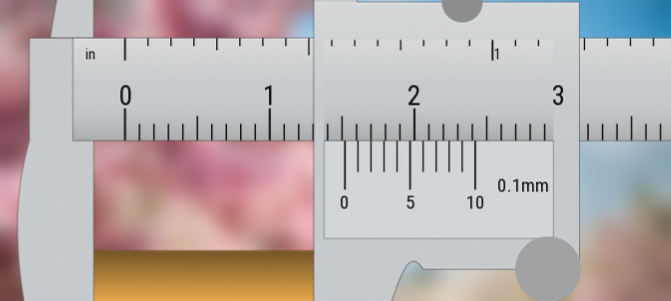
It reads 15.2; mm
